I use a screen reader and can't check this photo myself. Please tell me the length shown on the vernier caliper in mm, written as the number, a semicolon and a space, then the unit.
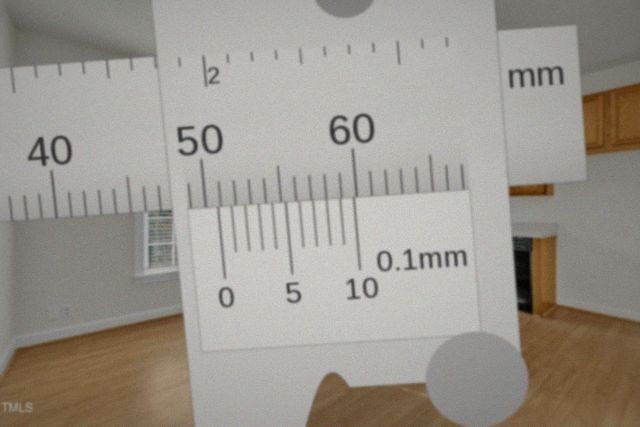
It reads 50.8; mm
